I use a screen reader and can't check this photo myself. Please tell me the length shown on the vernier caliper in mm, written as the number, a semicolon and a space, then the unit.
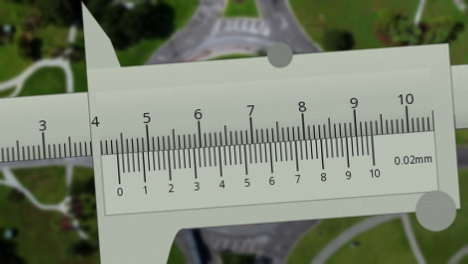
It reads 44.0; mm
